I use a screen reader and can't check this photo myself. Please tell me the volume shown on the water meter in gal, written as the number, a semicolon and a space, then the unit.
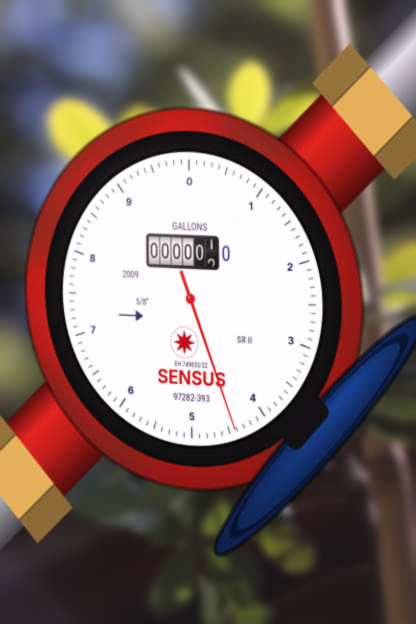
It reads 14.4; gal
